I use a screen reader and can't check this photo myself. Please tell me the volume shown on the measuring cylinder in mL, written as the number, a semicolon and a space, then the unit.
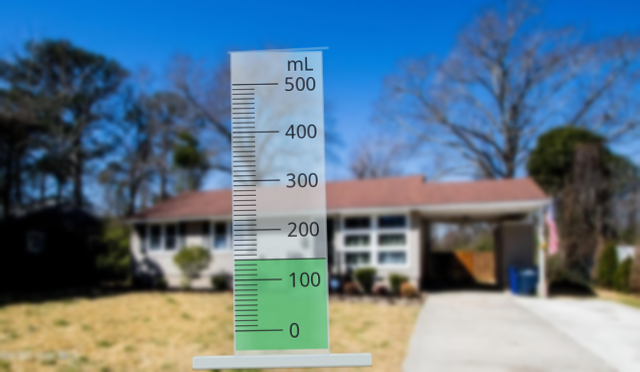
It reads 140; mL
